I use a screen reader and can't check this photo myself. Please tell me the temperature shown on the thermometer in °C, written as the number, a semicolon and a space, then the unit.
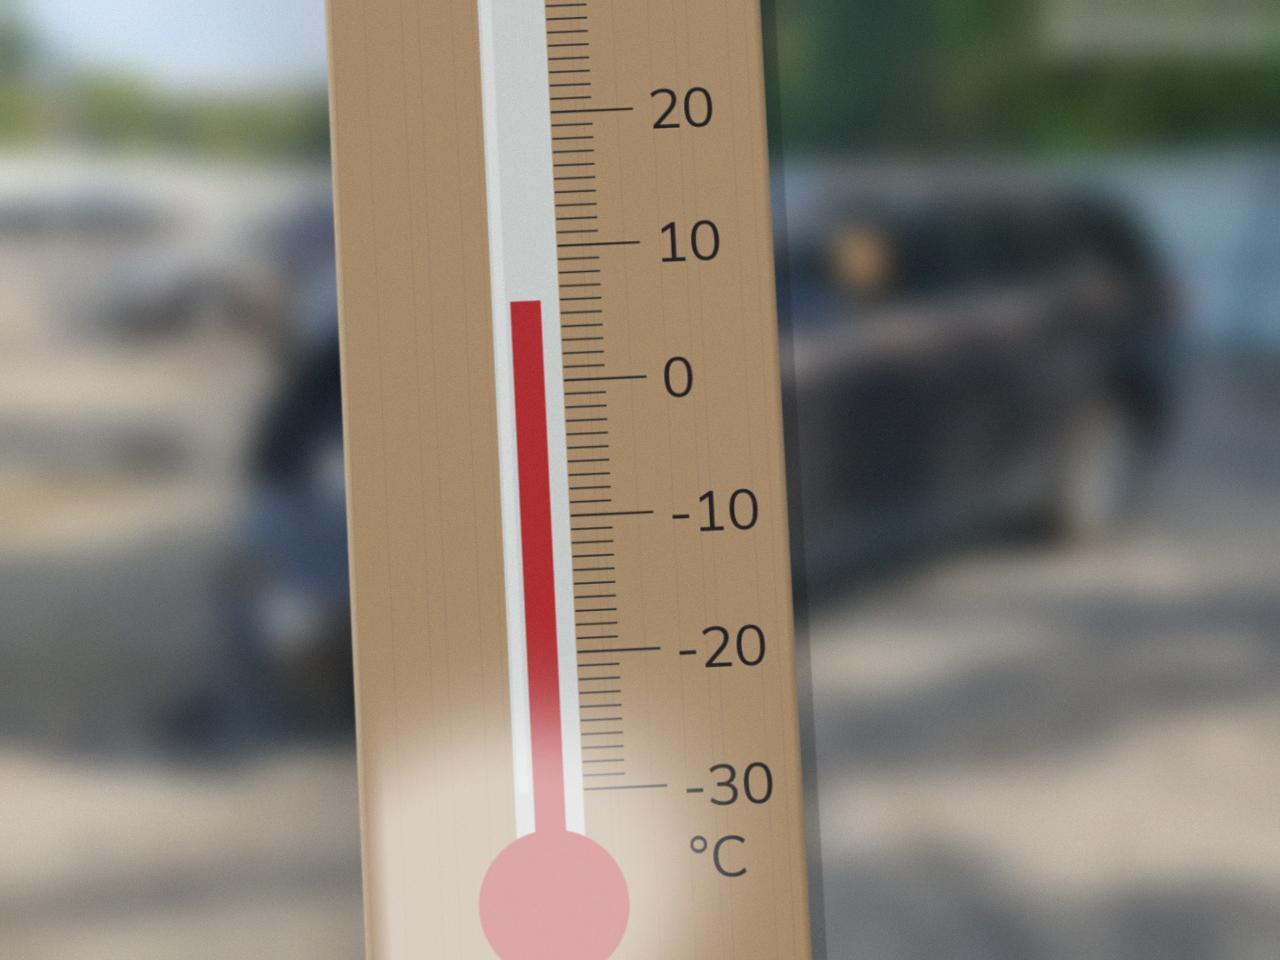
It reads 6; °C
